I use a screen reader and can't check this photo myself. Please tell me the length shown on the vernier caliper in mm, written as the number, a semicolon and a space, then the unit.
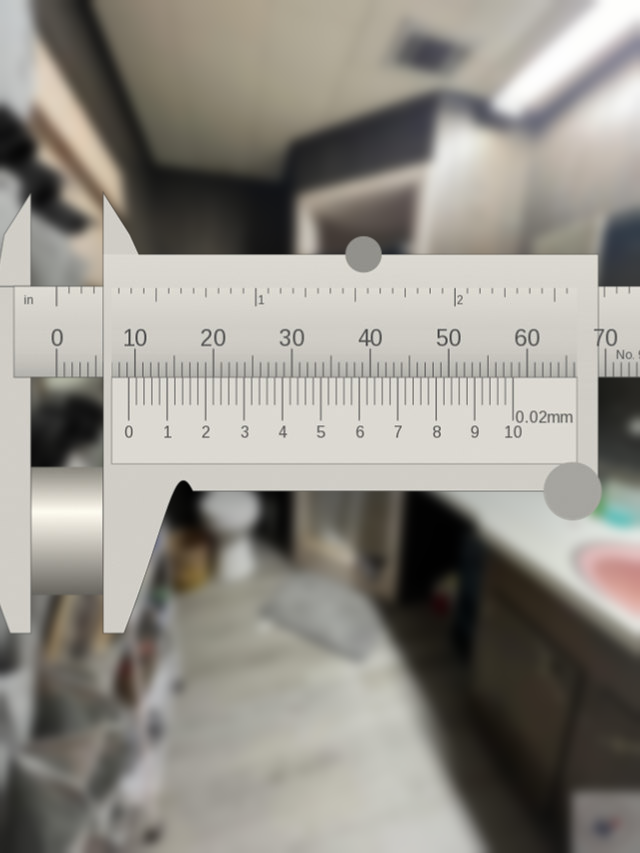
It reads 9.2; mm
